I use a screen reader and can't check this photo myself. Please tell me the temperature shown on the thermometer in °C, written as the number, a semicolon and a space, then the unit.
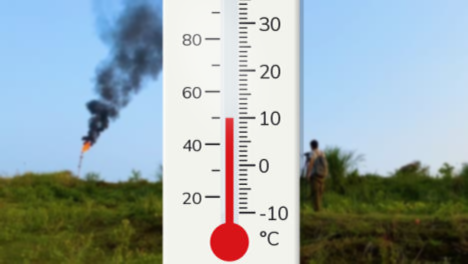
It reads 10; °C
